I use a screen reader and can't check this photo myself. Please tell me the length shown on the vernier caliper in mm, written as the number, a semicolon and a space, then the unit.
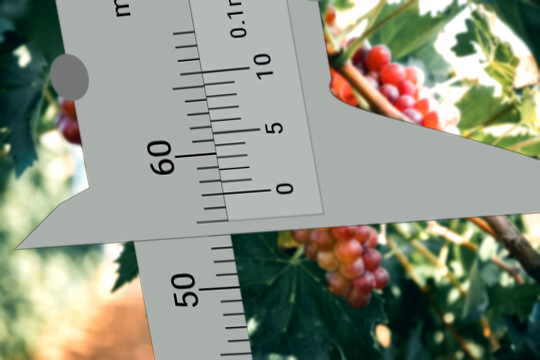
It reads 57.0; mm
